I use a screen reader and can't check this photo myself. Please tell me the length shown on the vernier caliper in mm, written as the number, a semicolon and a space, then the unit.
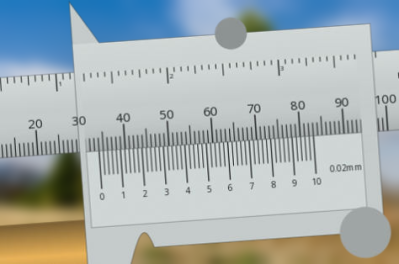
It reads 34.0; mm
